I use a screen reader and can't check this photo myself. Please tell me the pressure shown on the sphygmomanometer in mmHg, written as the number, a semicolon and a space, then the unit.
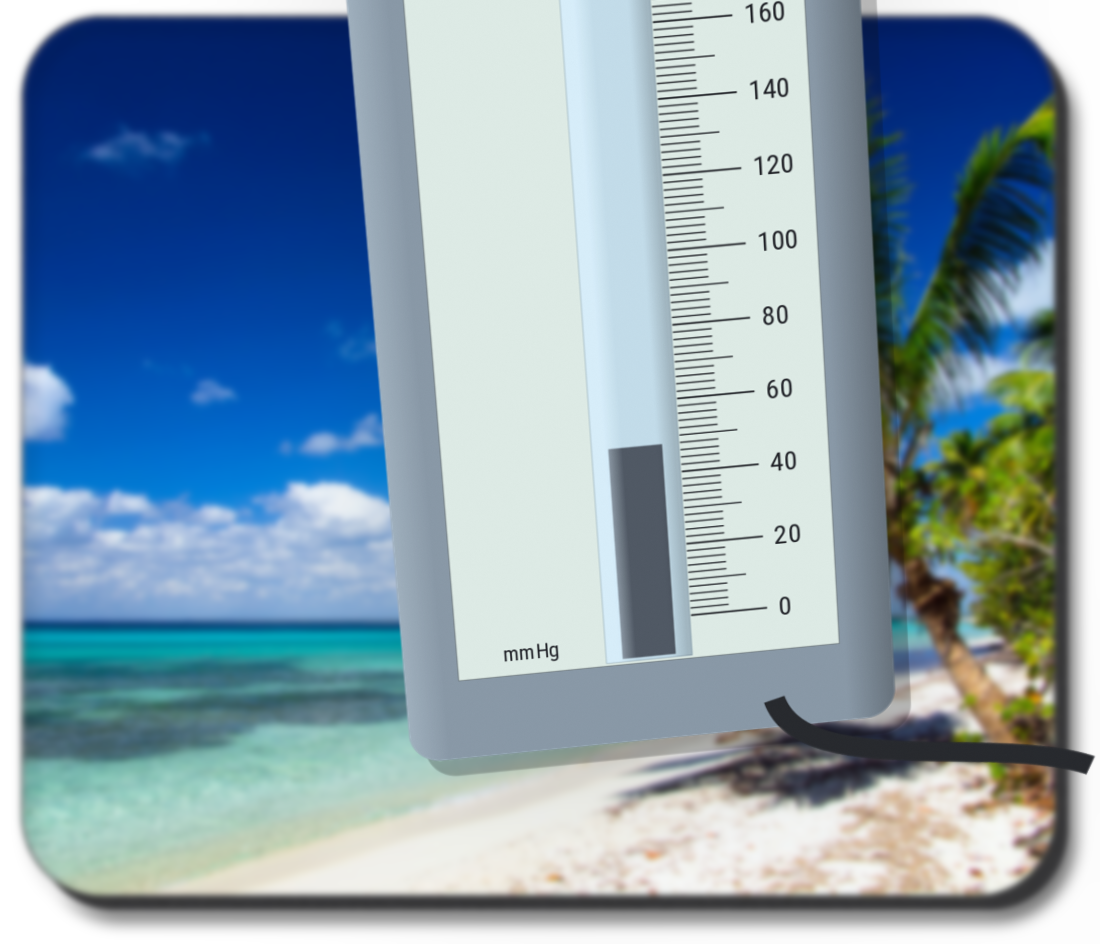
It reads 48; mmHg
